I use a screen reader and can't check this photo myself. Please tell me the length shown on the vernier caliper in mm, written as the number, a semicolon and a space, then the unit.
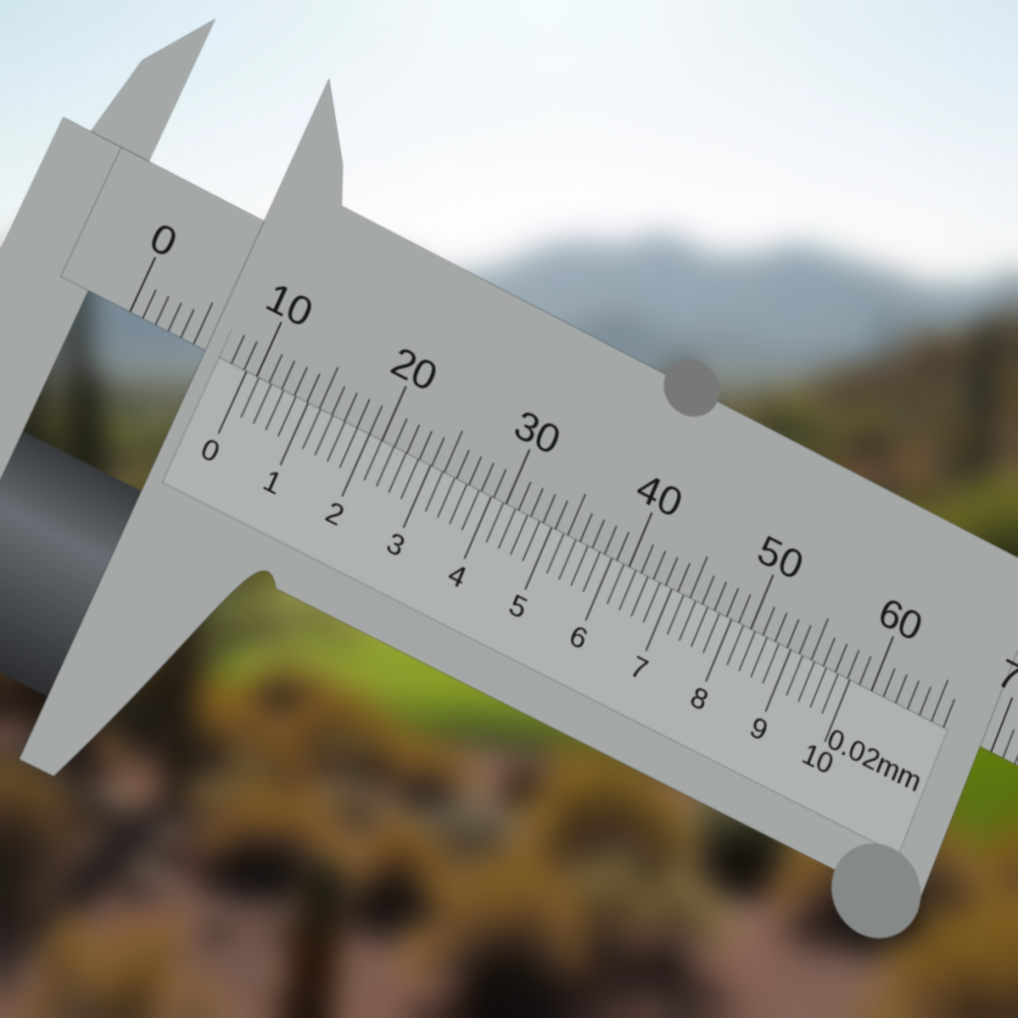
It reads 9.2; mm
